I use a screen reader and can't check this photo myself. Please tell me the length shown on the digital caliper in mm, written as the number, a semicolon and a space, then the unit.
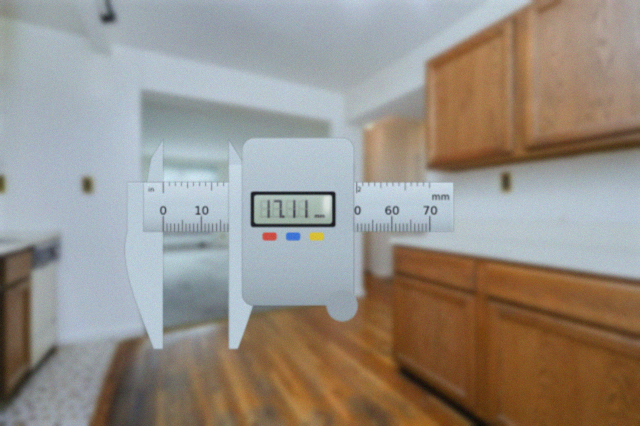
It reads 17.11; mm
